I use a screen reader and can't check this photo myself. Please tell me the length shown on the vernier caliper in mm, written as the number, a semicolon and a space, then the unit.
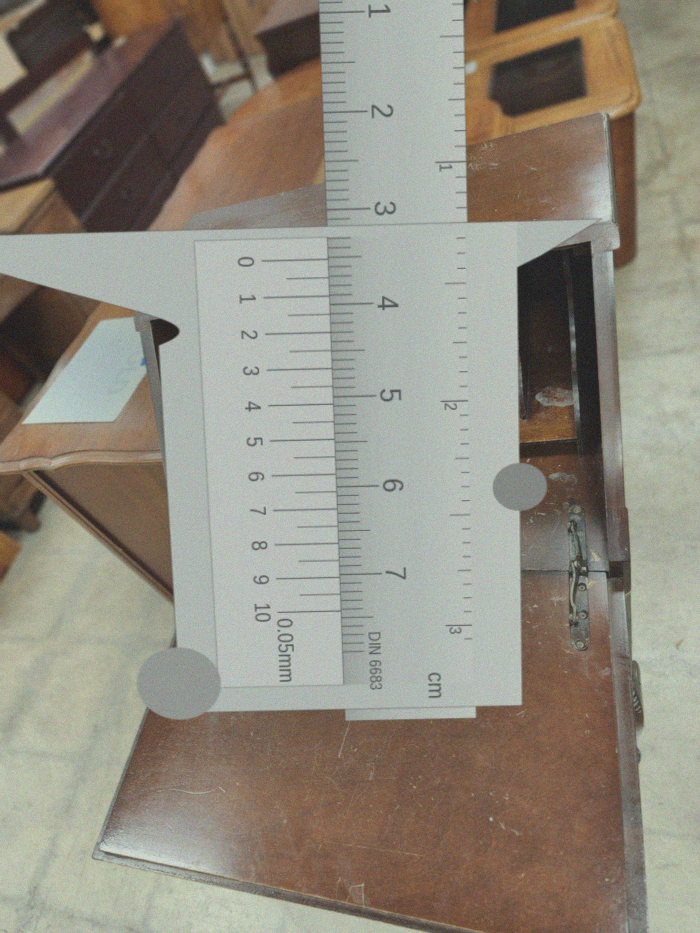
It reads 35.2; mm
